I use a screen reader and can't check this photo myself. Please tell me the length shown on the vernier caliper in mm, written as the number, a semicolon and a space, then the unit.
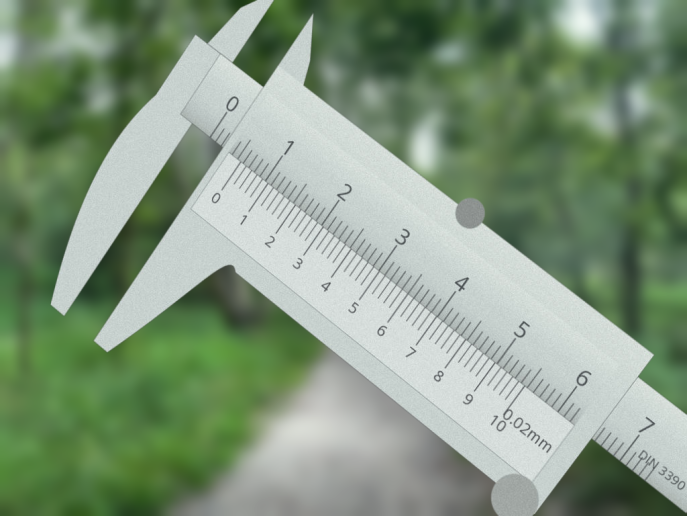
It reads 5.6; mm
